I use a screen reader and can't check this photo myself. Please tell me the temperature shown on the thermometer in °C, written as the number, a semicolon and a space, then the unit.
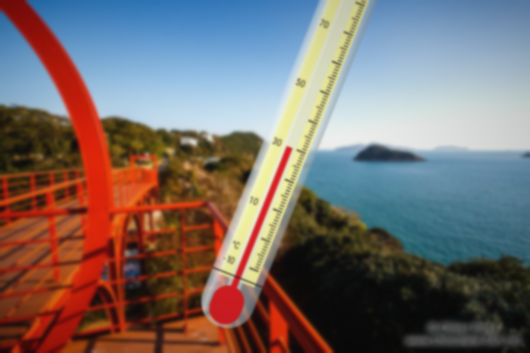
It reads 30; °C
